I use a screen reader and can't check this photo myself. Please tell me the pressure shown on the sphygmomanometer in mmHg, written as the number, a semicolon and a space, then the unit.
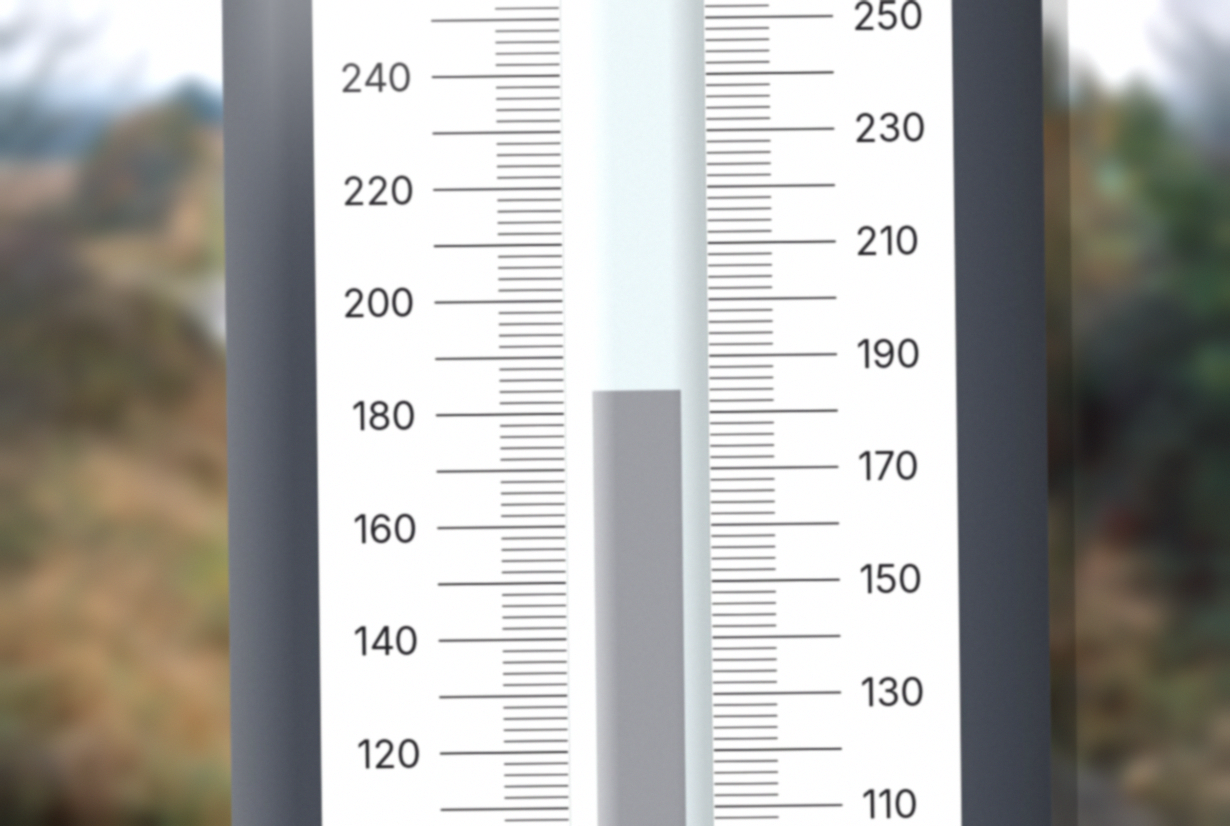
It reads 184; mmHg
